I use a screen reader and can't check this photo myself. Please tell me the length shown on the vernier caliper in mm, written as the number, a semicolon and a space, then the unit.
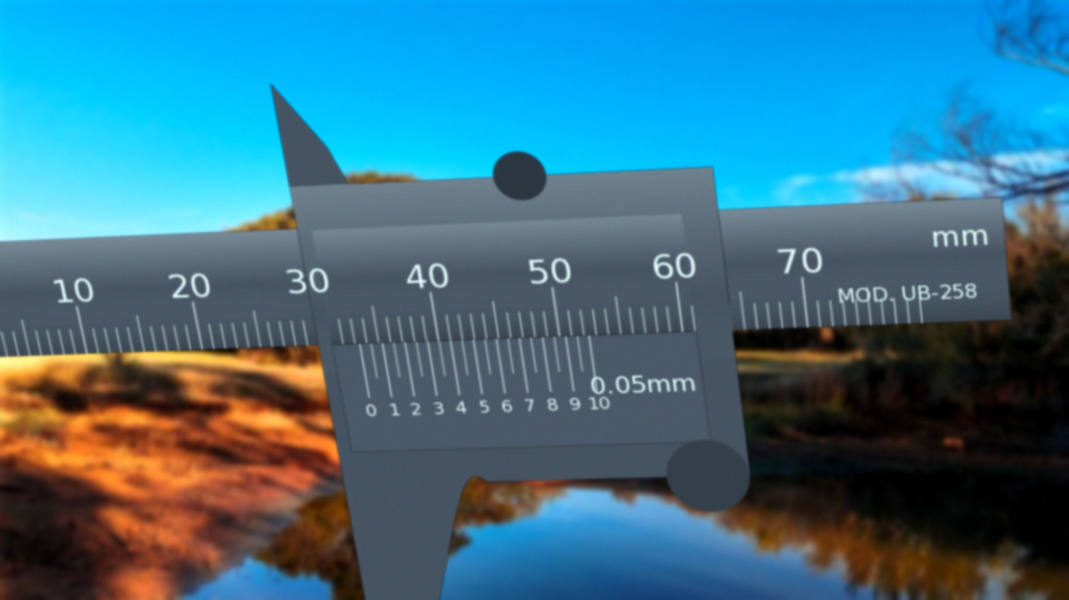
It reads 33.4; mm
